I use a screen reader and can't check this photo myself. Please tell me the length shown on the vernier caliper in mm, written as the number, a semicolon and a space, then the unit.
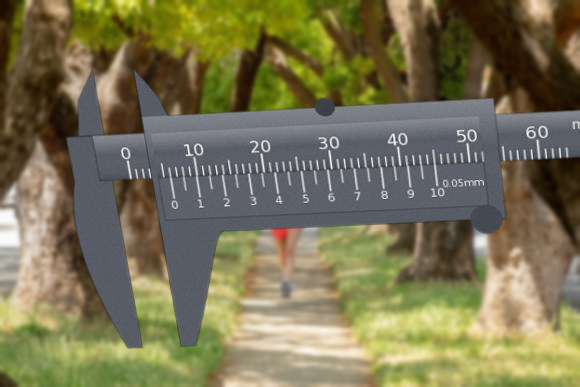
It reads 6.0; mm
